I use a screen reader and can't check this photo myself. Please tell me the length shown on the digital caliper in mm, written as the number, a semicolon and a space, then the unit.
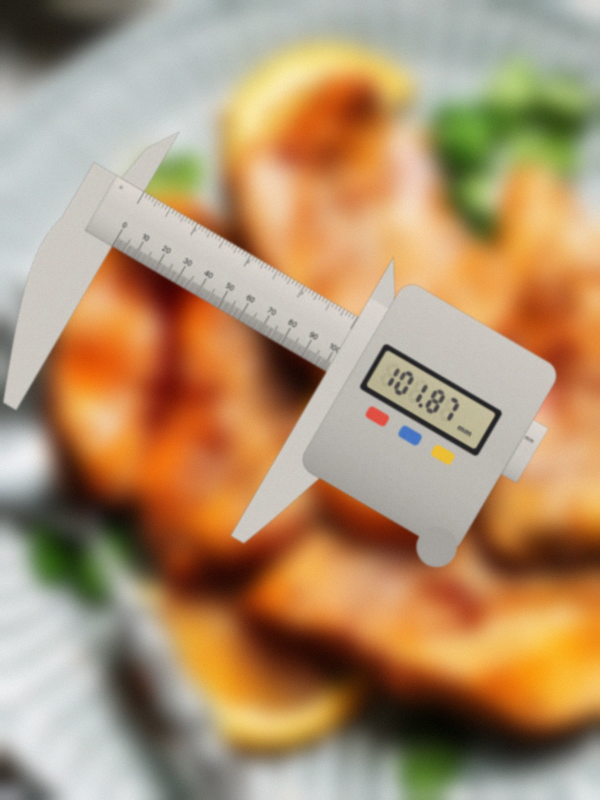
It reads 101.87; mm
